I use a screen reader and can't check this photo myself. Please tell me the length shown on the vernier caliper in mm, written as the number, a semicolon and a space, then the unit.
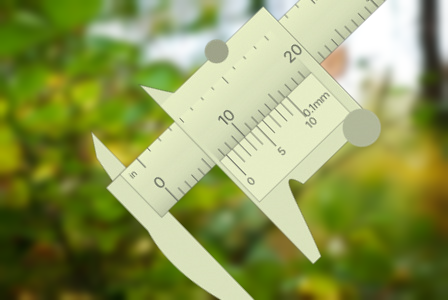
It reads 7.2; mm
